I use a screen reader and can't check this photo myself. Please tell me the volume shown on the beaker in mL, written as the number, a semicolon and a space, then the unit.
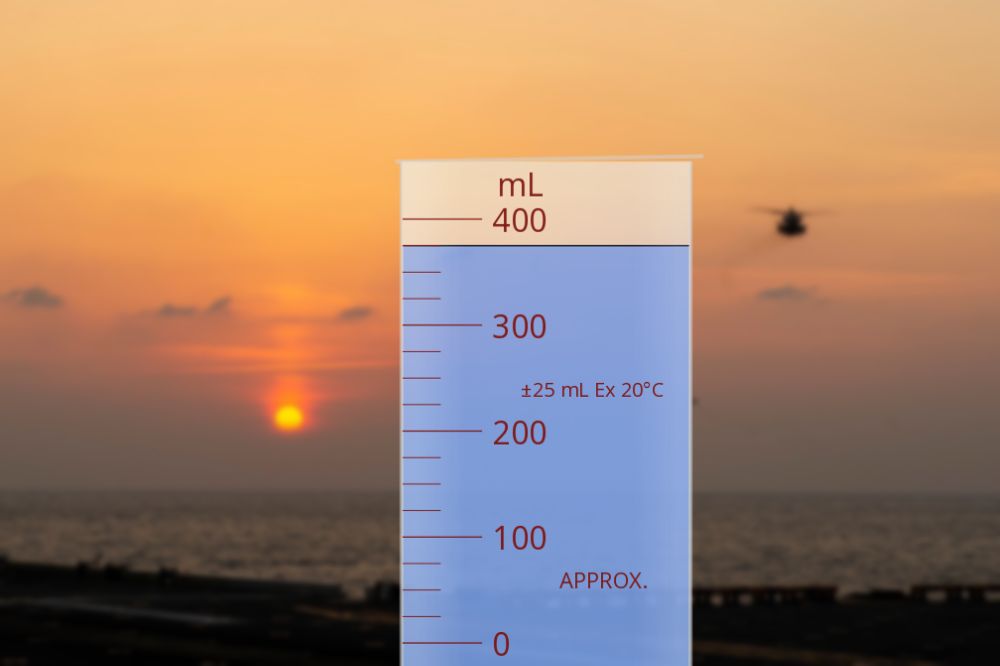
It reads 375; mL
